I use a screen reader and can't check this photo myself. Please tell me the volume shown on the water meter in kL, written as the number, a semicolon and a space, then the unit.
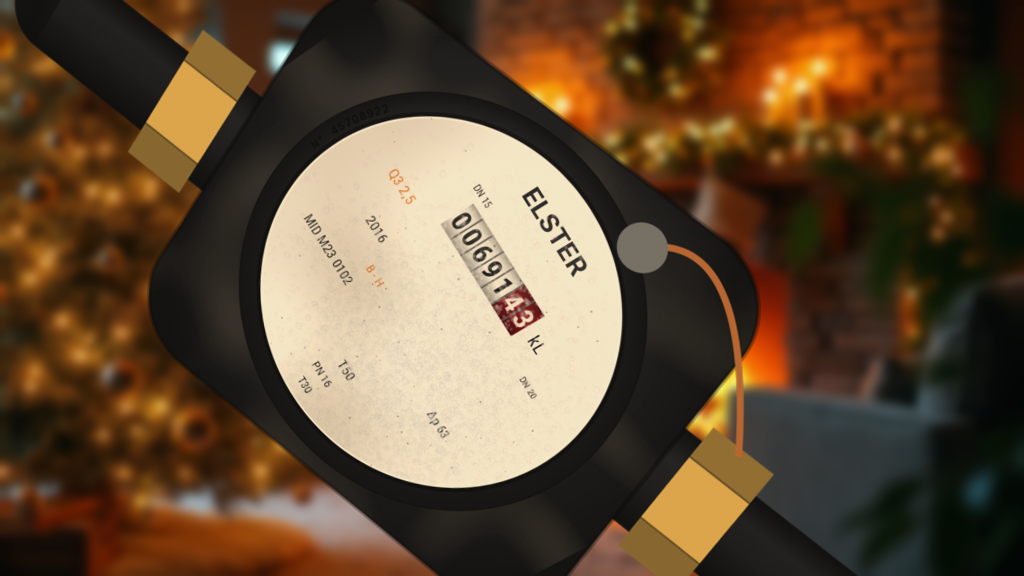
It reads 691.43; kL
